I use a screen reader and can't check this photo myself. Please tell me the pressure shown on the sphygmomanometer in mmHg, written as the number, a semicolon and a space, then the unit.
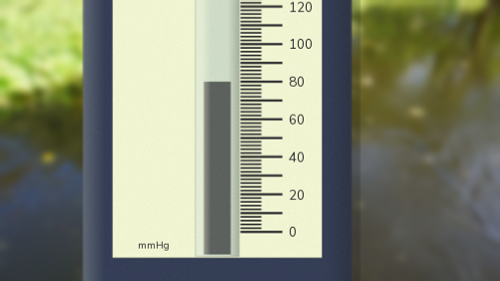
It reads 80; mmHg
